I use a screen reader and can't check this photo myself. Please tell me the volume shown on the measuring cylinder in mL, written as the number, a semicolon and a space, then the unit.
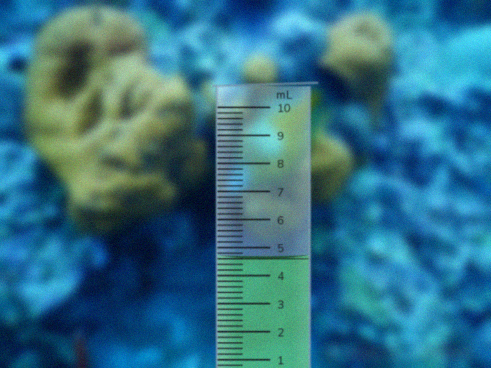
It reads 4.6; mL
